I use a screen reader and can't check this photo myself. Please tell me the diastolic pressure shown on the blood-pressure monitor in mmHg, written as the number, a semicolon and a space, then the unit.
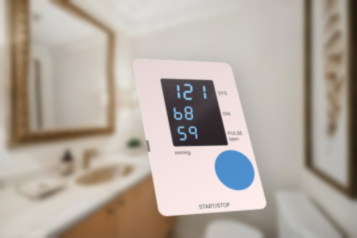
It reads 68; mmHg
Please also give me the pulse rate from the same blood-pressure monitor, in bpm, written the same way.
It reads 59; bpm
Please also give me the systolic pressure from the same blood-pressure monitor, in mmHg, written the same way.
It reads 121; mmHg
